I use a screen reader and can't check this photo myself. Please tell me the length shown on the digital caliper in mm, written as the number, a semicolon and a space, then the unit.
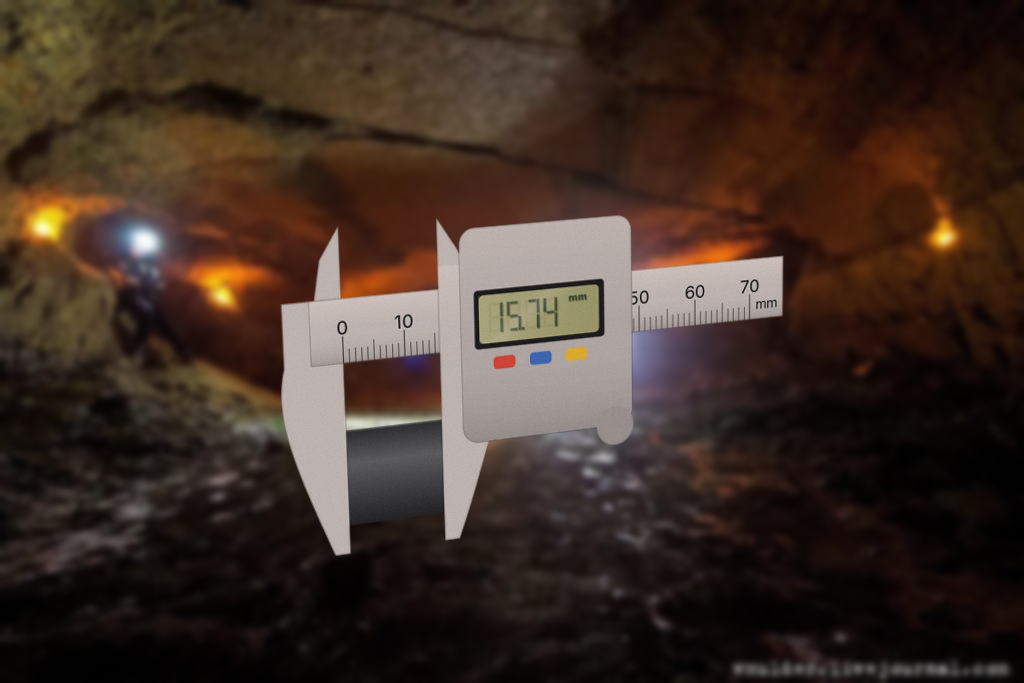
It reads 15.74; mm
